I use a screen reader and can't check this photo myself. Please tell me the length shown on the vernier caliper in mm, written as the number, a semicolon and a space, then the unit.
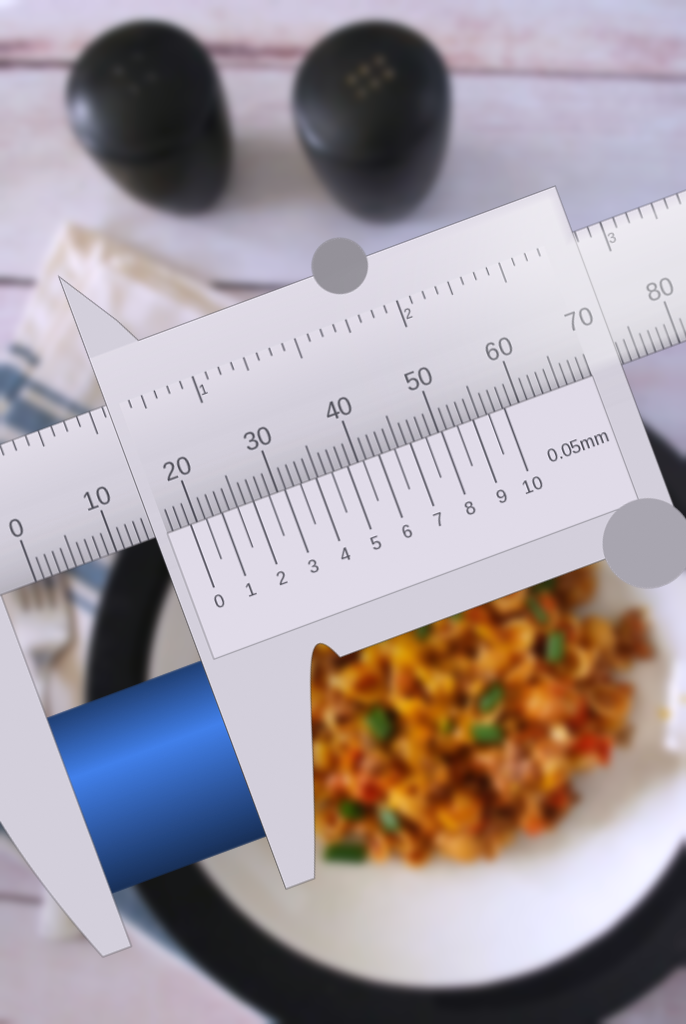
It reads 19.2; mm
